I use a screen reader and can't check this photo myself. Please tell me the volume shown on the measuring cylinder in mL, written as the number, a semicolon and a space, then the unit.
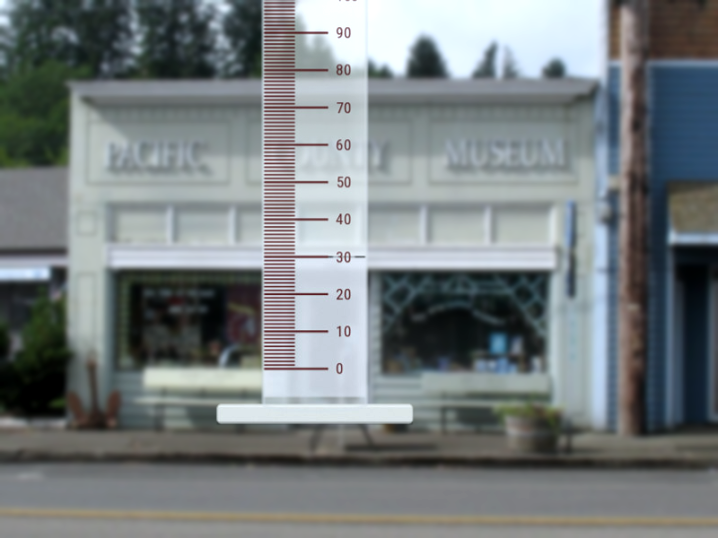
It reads 30; mL
